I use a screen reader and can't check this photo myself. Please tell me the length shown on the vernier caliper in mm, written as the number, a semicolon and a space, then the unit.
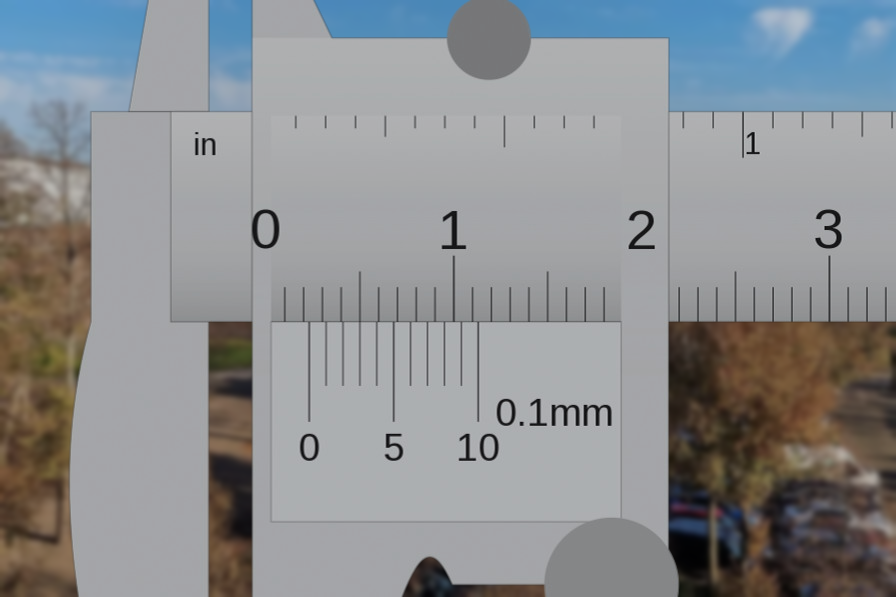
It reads 2.3; mm
